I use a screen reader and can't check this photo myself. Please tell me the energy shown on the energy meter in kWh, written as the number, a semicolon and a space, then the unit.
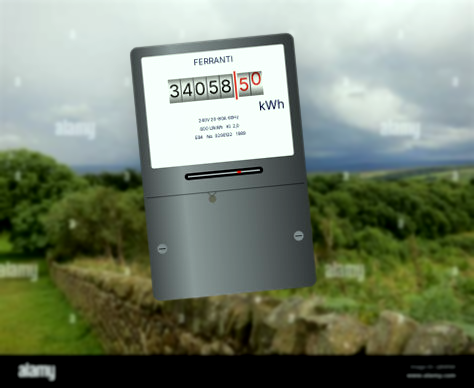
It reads 34058.50; kWh
